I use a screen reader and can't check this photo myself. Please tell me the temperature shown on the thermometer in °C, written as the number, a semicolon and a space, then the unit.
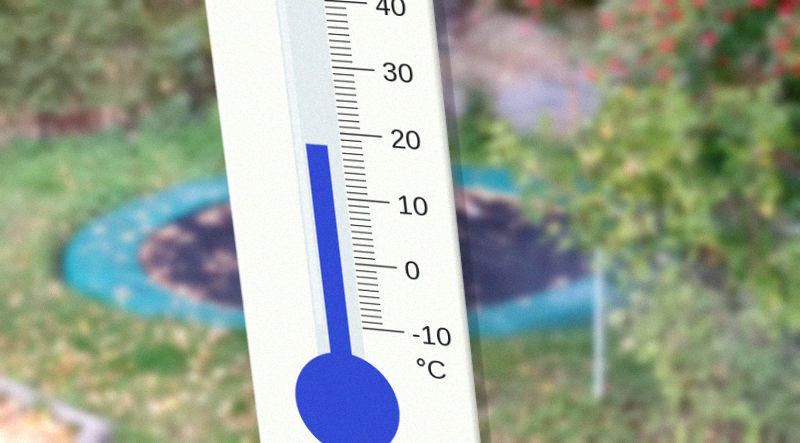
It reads 18; °C
